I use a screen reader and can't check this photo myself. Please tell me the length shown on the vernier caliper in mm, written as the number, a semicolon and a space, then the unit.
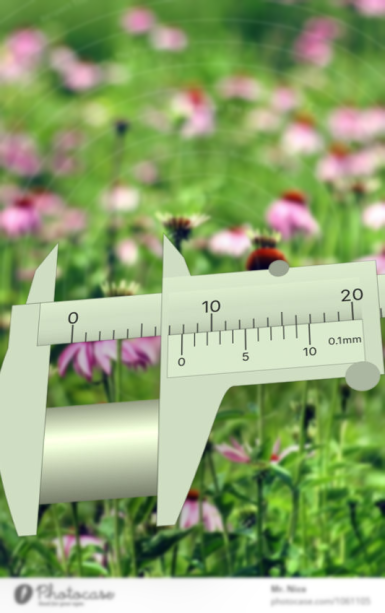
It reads 7.9; mm
